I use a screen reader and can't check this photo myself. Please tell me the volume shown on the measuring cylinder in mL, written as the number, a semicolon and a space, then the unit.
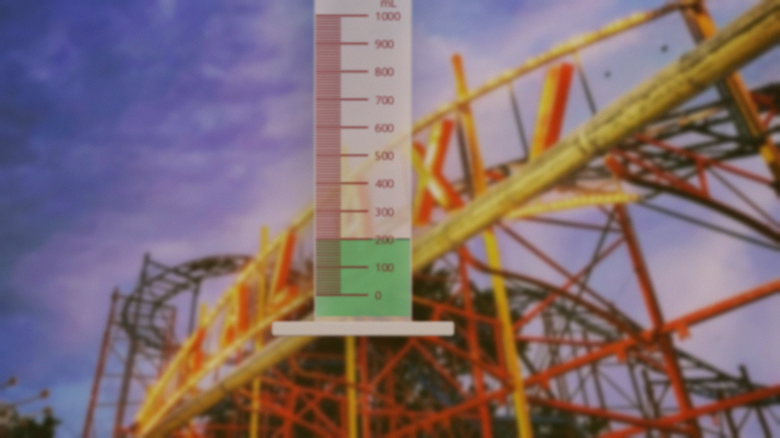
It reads 200; mL
